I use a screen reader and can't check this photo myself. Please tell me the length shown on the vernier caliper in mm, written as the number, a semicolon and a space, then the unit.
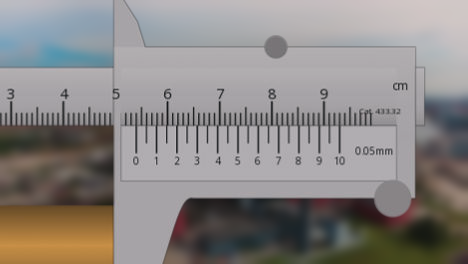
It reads 54.0; mm
